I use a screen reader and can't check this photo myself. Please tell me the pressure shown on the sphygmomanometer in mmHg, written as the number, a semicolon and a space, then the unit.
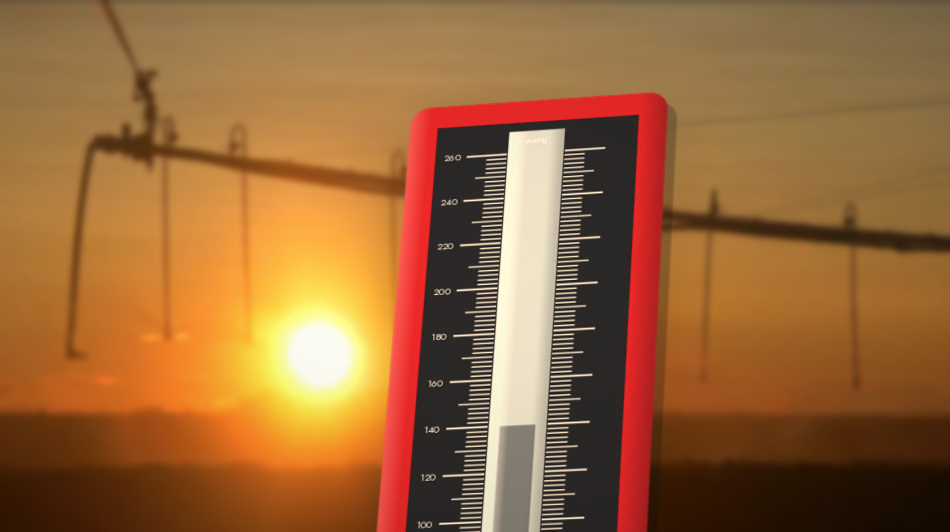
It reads 140; mmHg
